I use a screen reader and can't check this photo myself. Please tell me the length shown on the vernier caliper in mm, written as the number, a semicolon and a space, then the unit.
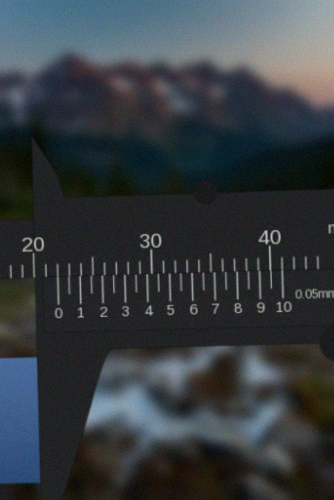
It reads 22.0; mm
